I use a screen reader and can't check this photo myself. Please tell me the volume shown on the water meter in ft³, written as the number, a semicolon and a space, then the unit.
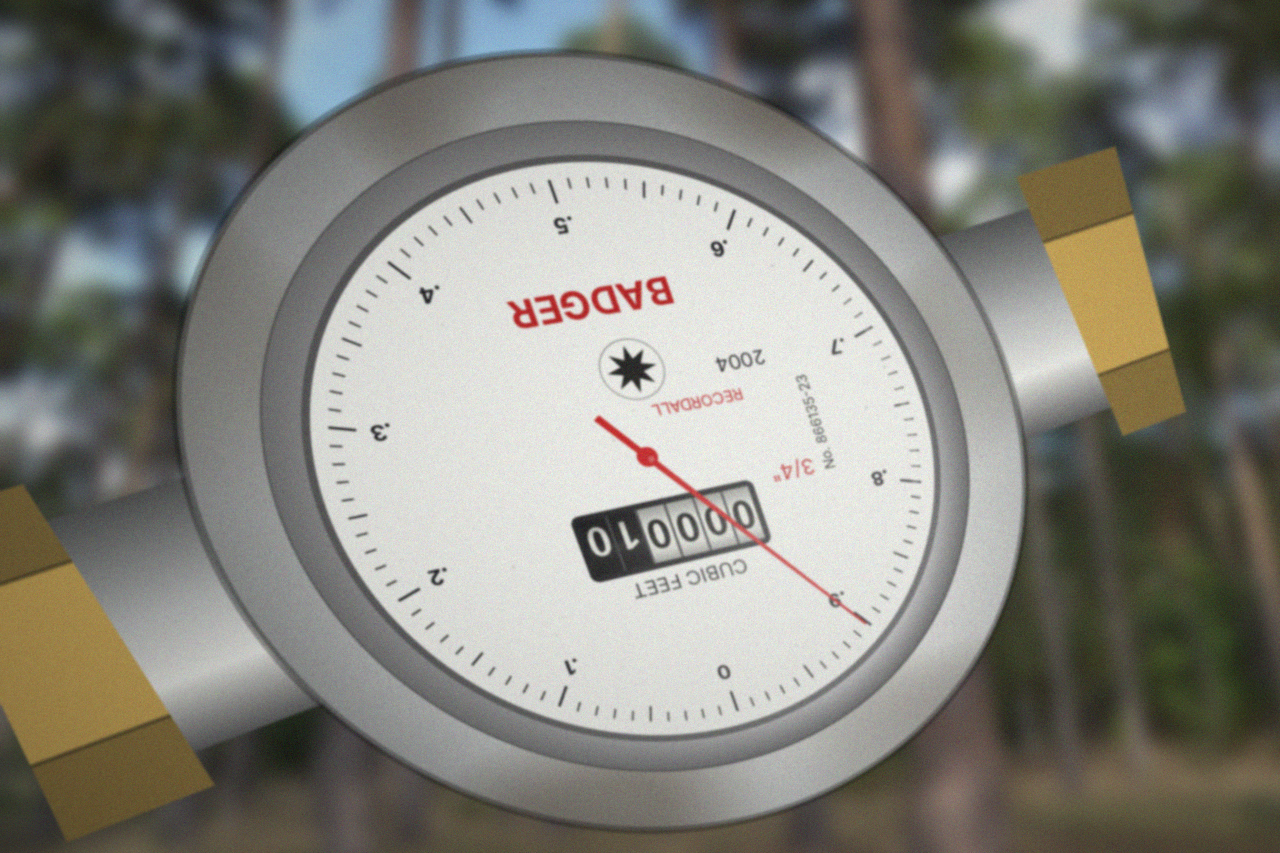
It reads 9.90; ft³
